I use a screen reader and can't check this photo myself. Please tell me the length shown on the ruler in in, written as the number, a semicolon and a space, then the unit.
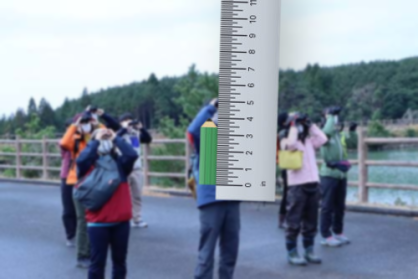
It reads 4; in
